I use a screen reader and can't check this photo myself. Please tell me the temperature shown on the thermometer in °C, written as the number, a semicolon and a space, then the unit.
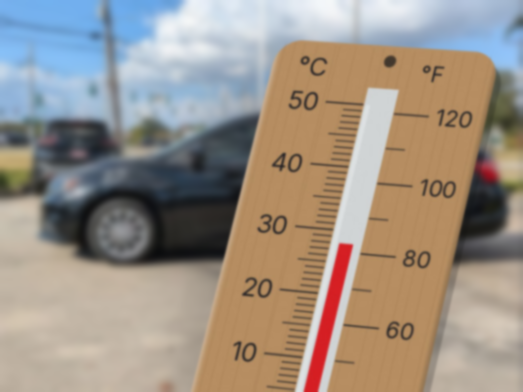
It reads 28; °C
